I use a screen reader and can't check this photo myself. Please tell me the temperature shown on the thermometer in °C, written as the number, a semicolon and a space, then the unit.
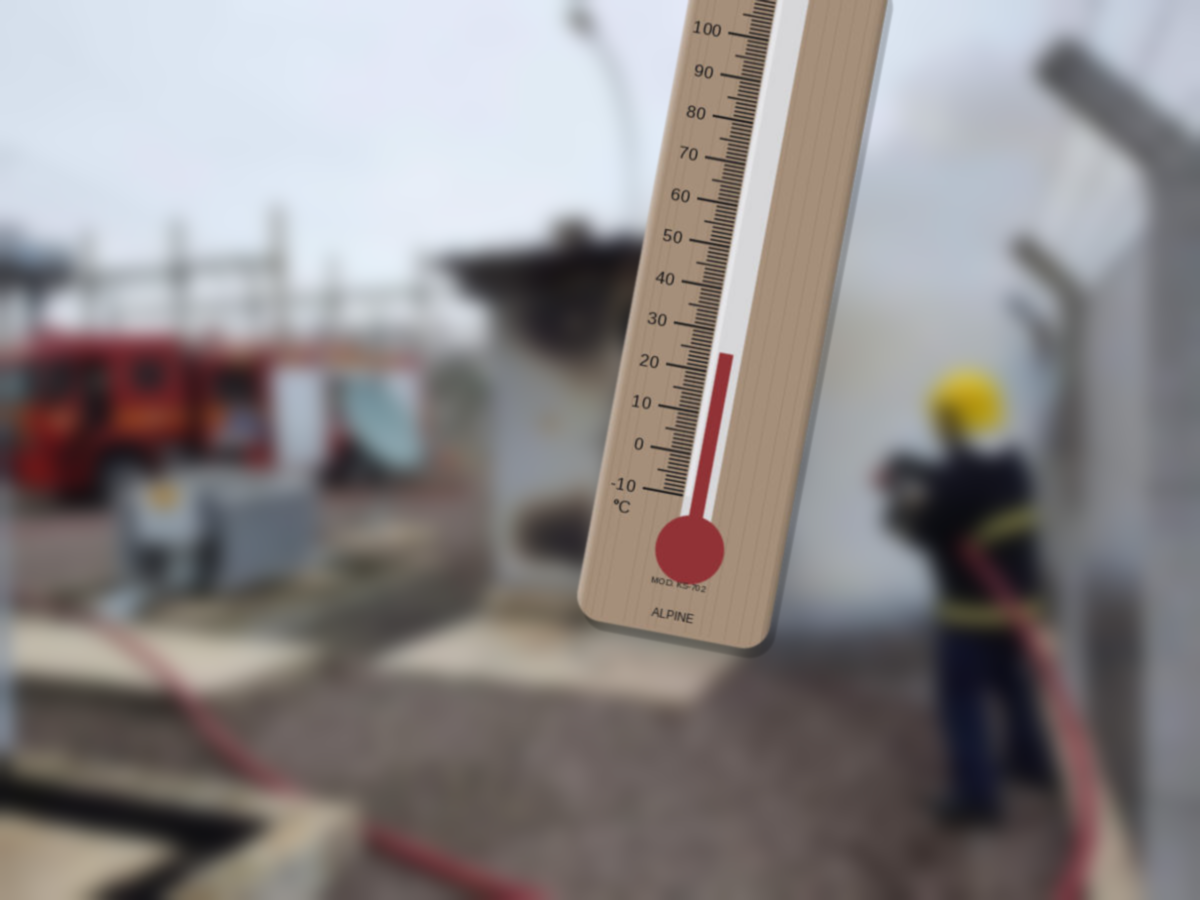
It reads 25; °C
